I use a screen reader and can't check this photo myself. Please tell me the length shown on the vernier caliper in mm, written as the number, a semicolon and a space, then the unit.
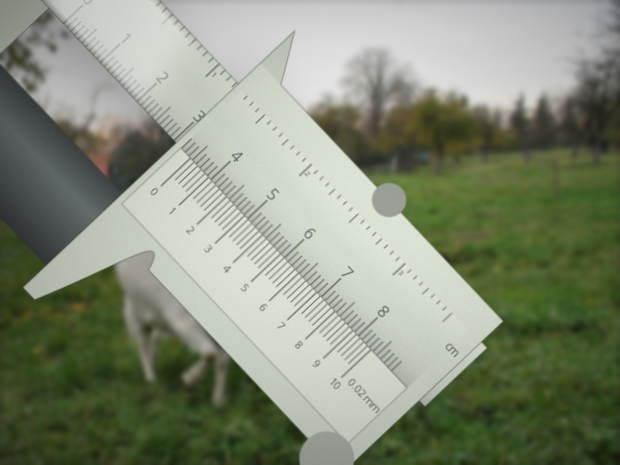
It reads 34.5; mm
